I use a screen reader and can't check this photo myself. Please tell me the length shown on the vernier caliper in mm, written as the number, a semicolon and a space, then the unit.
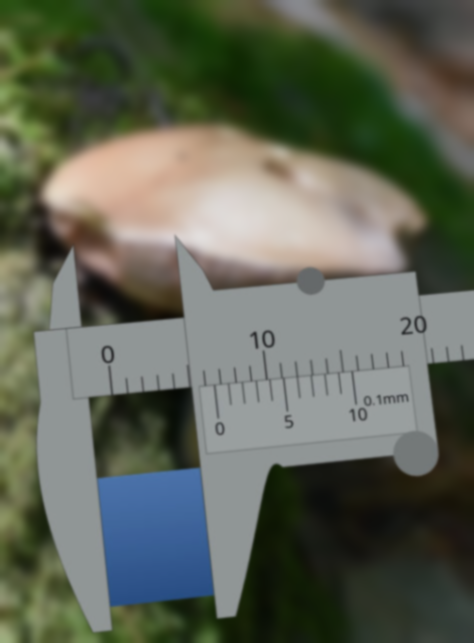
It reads 6.6; mm
